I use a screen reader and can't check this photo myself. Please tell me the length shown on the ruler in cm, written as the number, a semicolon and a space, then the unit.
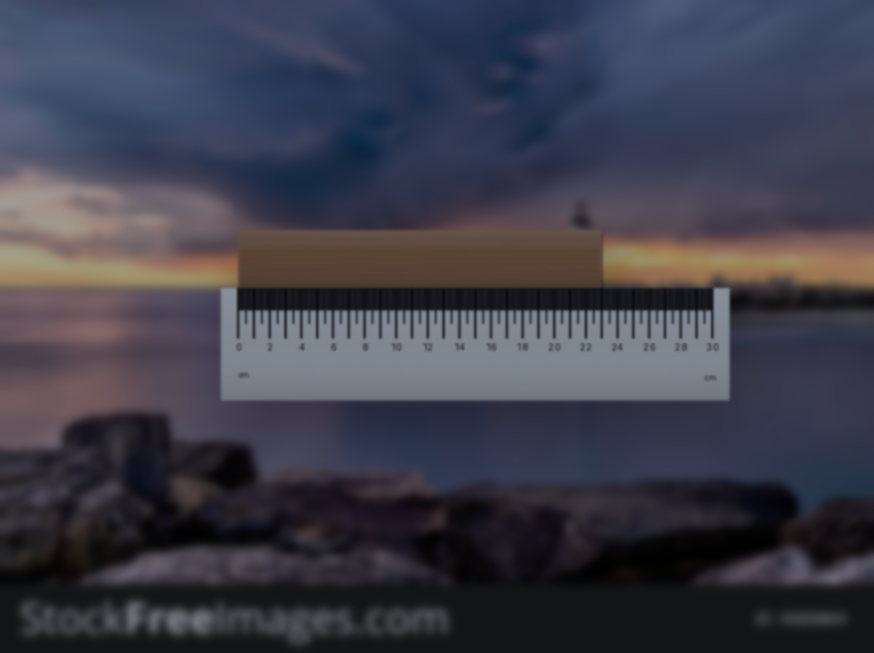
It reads 23; cm
